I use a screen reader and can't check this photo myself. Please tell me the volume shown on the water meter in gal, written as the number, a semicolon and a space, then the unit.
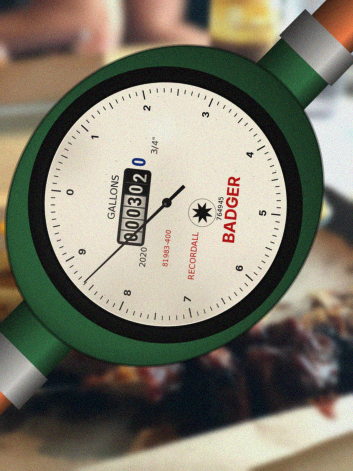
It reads 3018.6; gal
